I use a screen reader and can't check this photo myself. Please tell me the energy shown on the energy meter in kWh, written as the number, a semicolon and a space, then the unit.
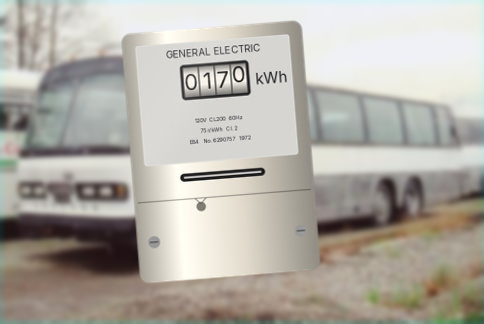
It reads 170; kWh
